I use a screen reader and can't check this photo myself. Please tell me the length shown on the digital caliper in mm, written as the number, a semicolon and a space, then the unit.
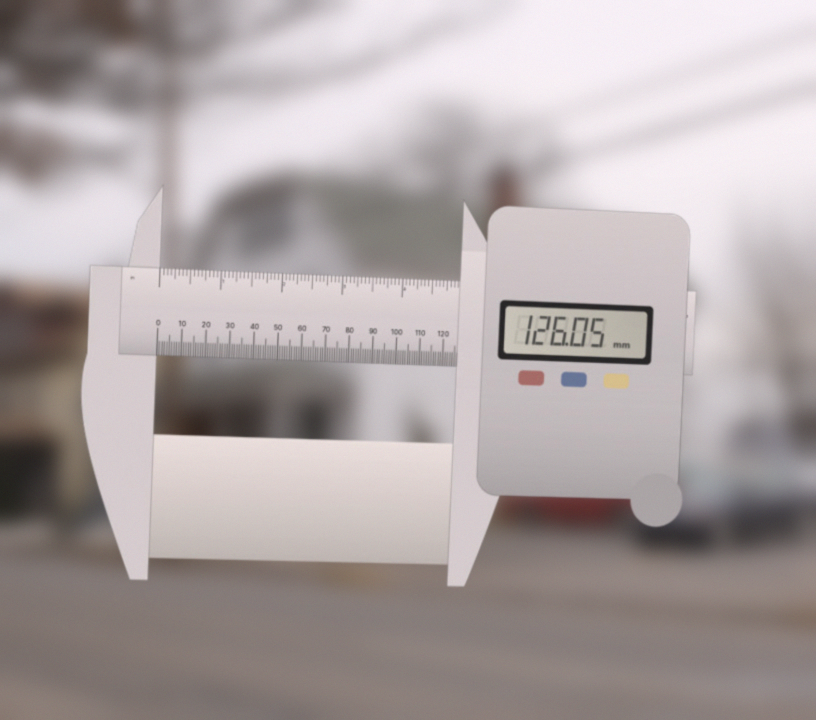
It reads 126.05; mm
